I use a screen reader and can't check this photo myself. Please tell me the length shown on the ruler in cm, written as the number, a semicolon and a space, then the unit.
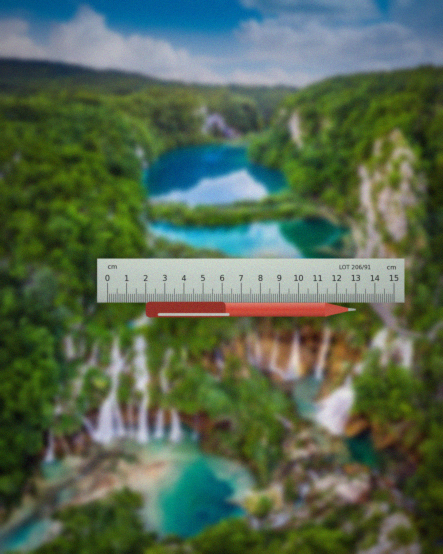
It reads 11; cm
